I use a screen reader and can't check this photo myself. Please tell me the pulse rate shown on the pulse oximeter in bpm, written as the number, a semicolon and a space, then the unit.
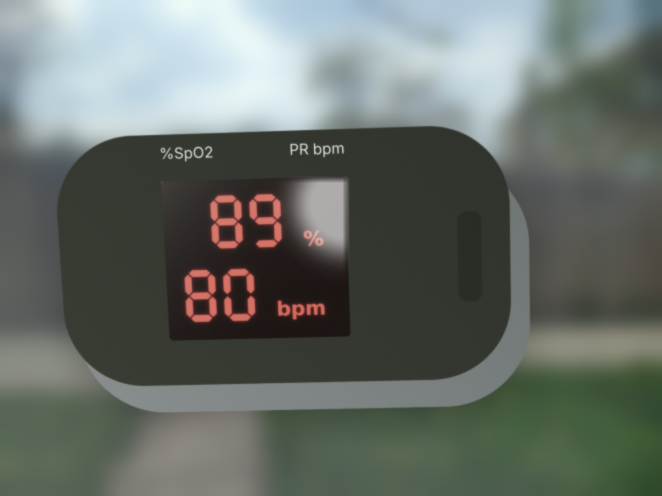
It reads 80; bpm
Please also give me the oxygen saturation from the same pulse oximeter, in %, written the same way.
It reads 89; %
